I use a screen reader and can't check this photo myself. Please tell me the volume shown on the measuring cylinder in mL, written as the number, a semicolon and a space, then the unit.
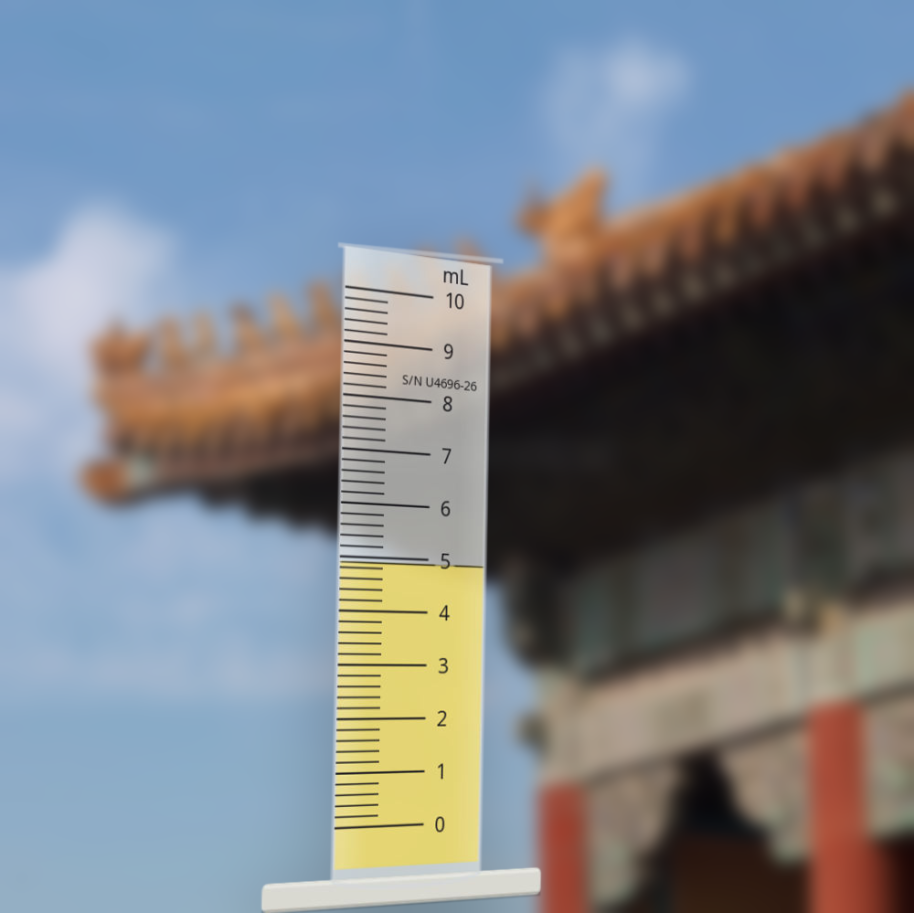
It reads 4.9; mL
